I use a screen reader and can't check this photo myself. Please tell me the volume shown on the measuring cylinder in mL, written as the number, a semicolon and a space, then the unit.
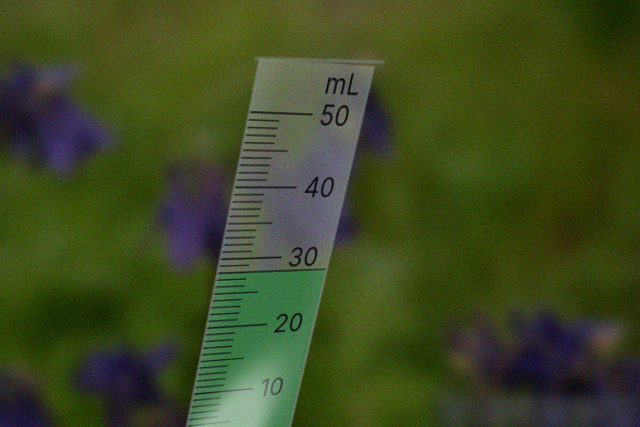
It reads 28; mL
